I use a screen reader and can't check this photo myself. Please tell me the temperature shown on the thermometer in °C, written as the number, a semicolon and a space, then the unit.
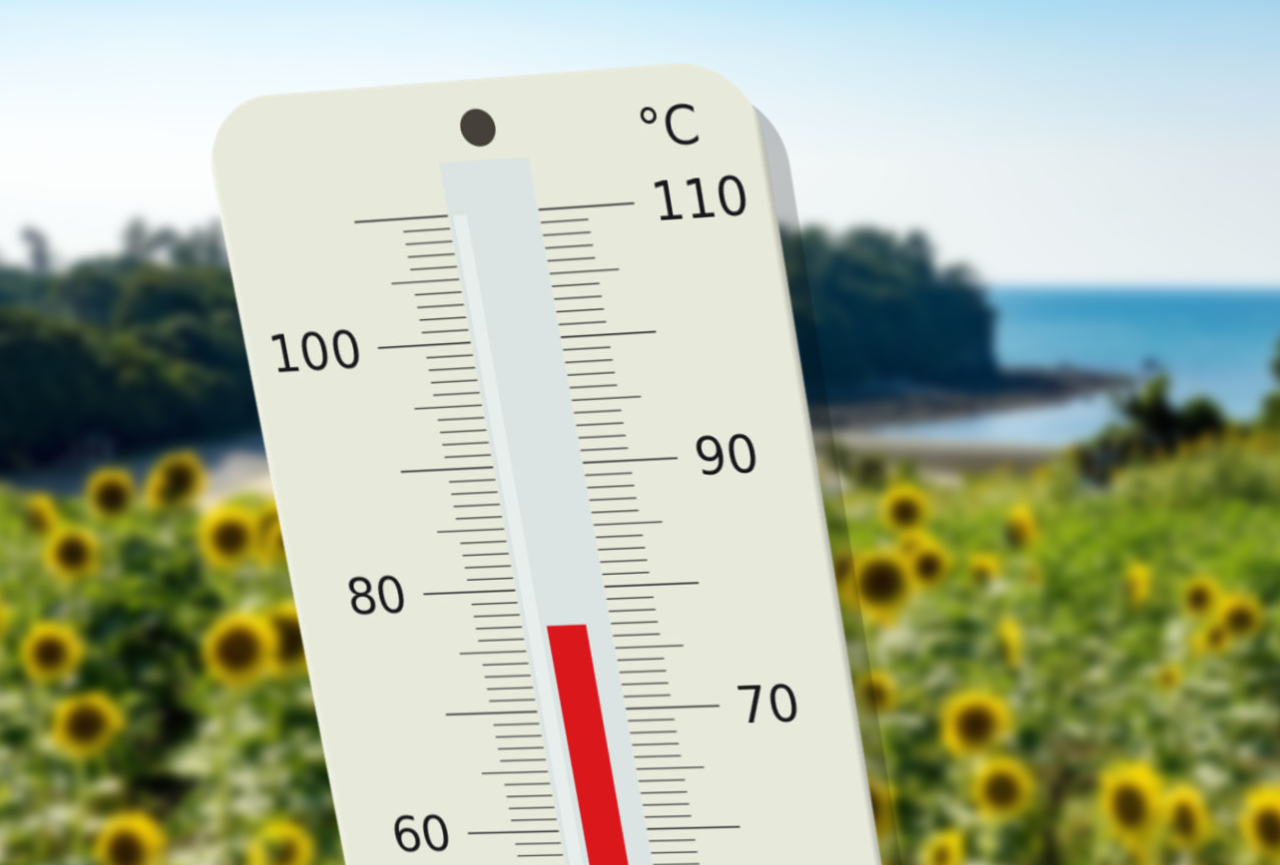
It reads 77; °C
